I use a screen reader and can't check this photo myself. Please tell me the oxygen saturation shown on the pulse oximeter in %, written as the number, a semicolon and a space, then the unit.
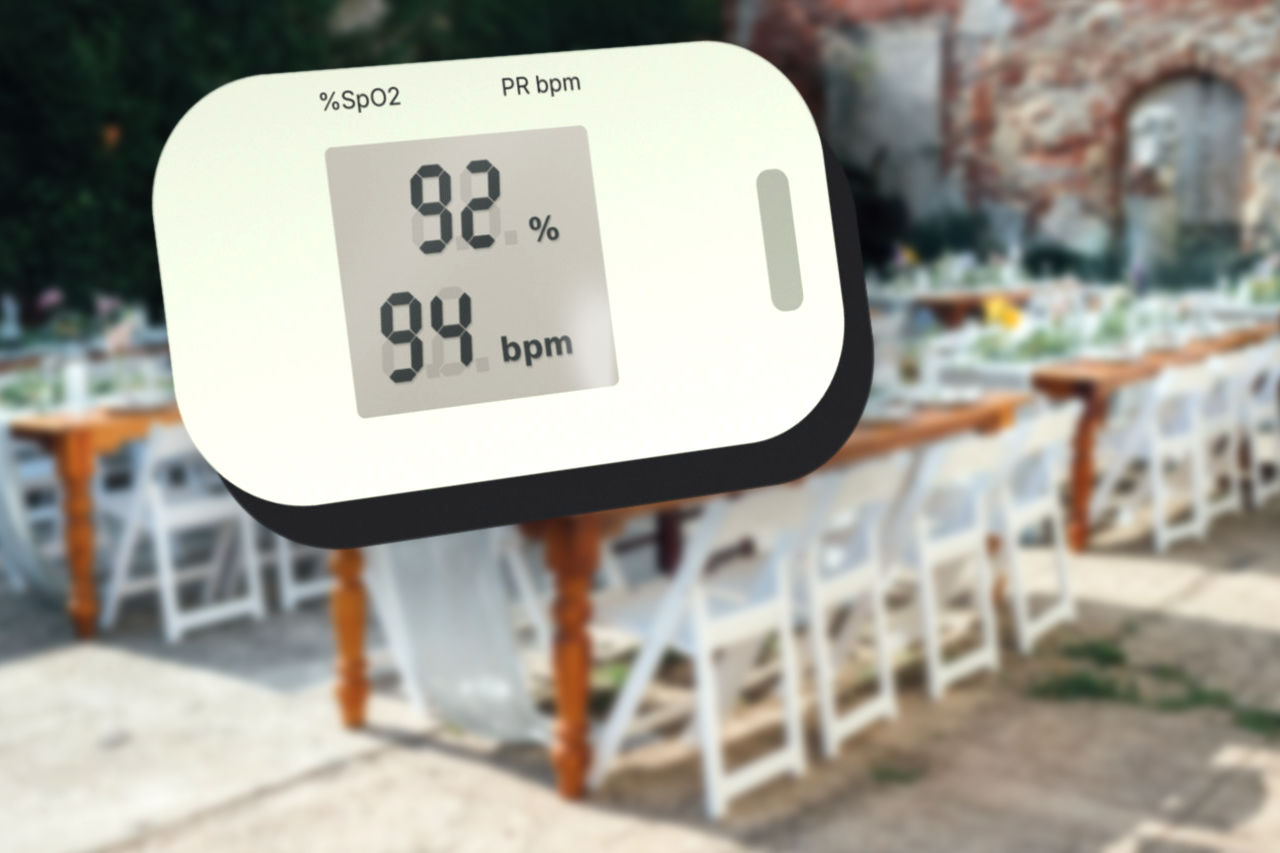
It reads 92; %
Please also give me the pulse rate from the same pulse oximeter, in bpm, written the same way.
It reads 94; bpm
